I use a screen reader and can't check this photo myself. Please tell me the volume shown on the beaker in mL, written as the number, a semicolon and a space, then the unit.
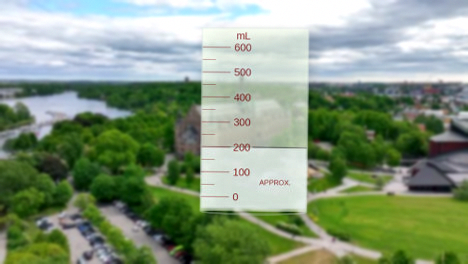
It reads 200; mL
